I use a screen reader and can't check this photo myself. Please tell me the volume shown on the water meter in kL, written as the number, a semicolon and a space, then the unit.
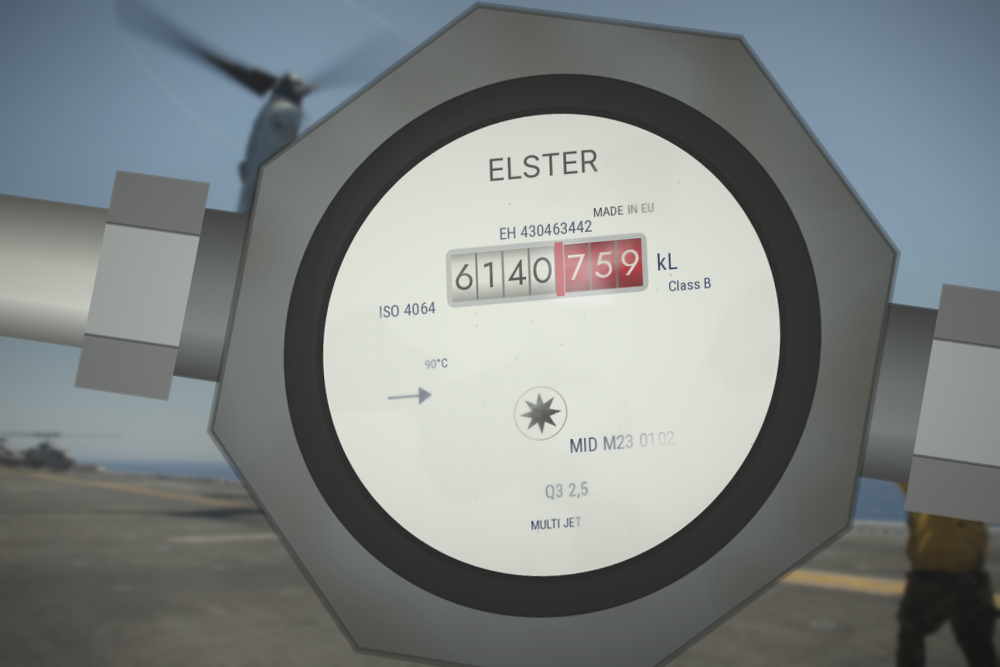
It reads 6140.759; kL
